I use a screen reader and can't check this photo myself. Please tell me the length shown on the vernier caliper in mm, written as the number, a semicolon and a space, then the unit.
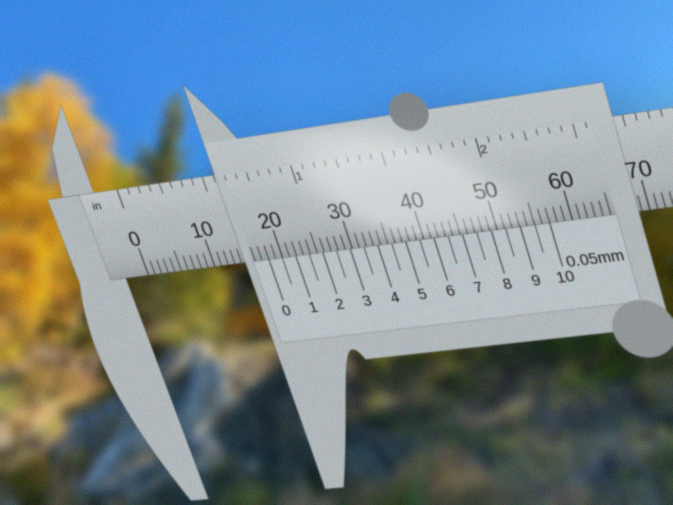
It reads 18.0; mm
